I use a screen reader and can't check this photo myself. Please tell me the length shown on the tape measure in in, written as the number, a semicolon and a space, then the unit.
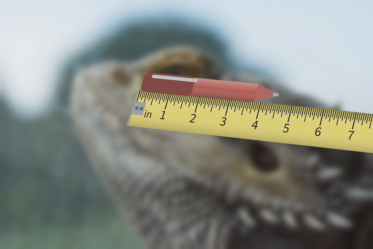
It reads 4.5; in
